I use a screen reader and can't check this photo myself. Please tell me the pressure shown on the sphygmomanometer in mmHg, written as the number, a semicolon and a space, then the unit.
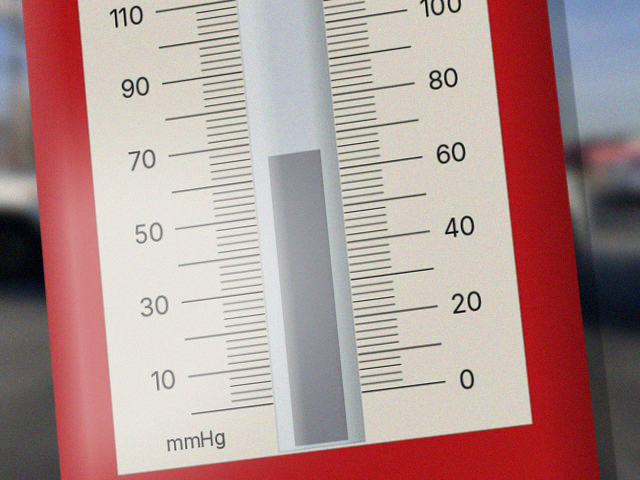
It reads 66; mmHg
